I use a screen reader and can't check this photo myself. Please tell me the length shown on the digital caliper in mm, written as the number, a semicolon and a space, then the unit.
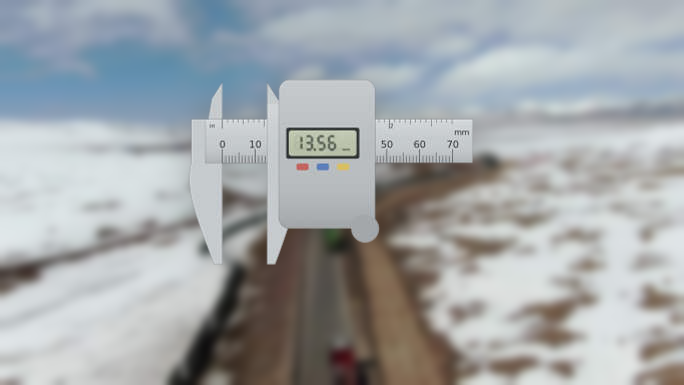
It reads 13.56; mm
